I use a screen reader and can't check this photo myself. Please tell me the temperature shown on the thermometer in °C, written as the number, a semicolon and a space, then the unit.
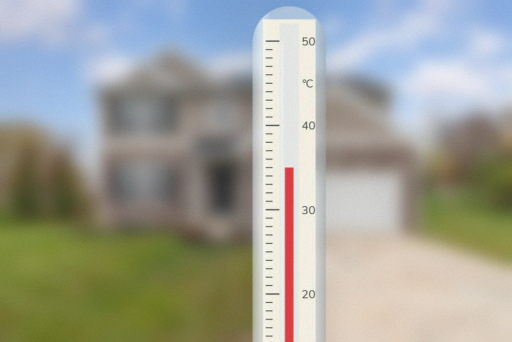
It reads 35; °C
